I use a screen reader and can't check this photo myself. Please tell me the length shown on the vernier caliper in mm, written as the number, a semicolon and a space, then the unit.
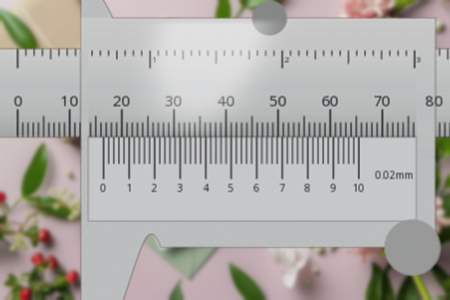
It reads 16.5; mm
